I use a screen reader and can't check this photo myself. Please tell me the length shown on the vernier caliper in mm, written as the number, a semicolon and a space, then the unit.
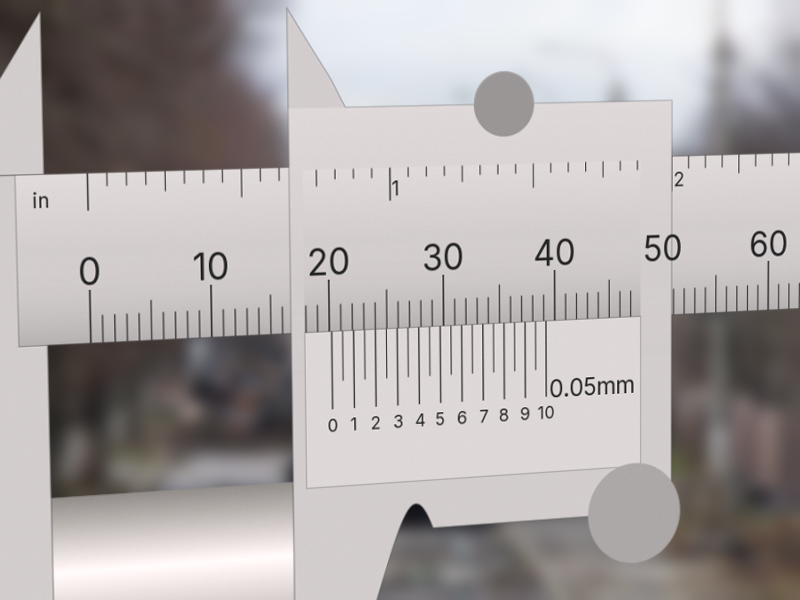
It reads 20.2; mm
